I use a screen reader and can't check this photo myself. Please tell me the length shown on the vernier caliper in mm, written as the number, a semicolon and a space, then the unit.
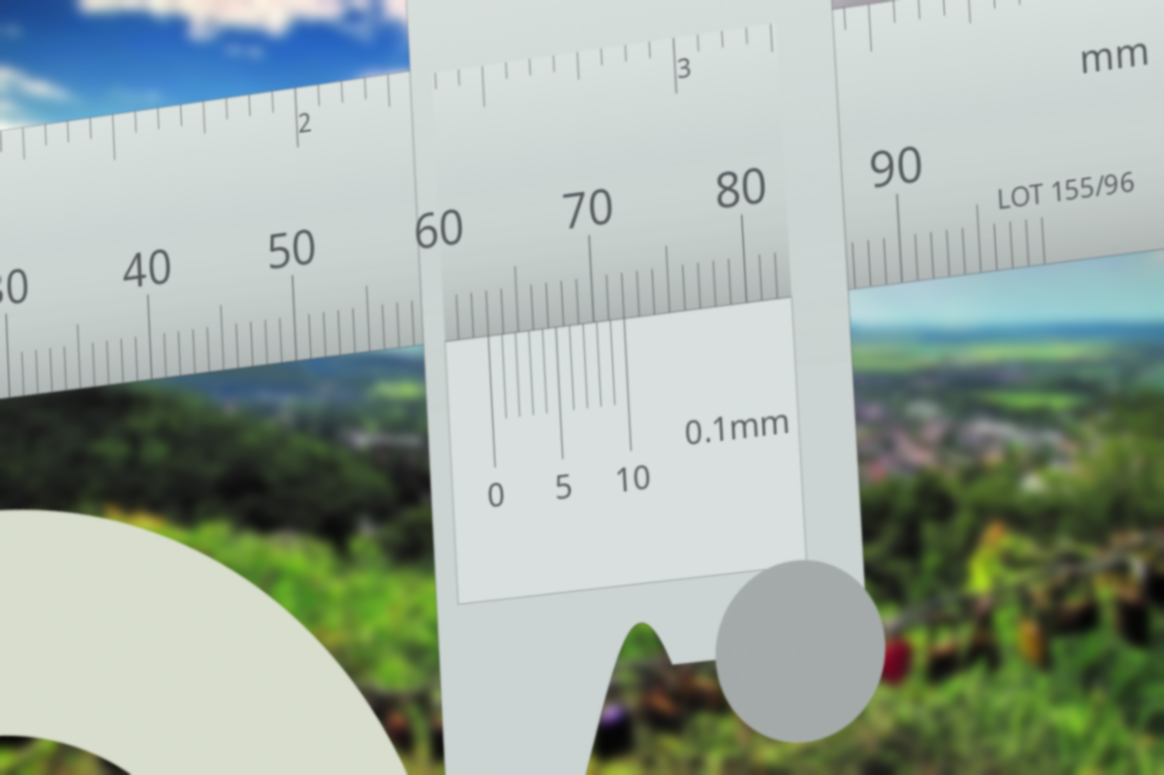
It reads 63.0; mm
